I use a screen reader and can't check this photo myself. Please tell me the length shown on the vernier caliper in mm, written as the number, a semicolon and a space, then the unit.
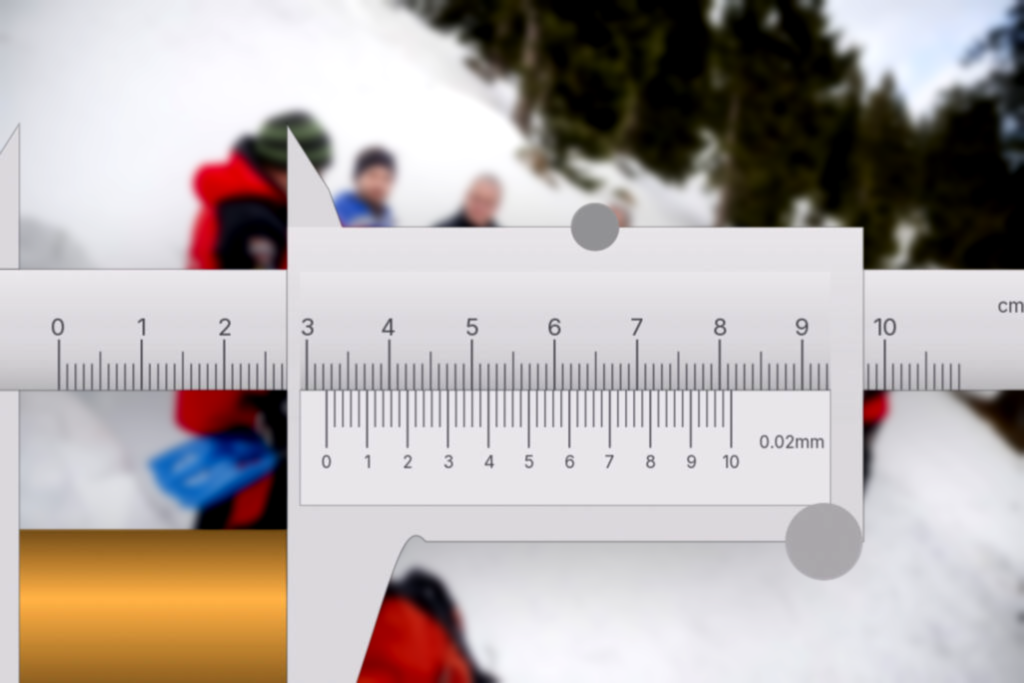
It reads 32.4; mm
